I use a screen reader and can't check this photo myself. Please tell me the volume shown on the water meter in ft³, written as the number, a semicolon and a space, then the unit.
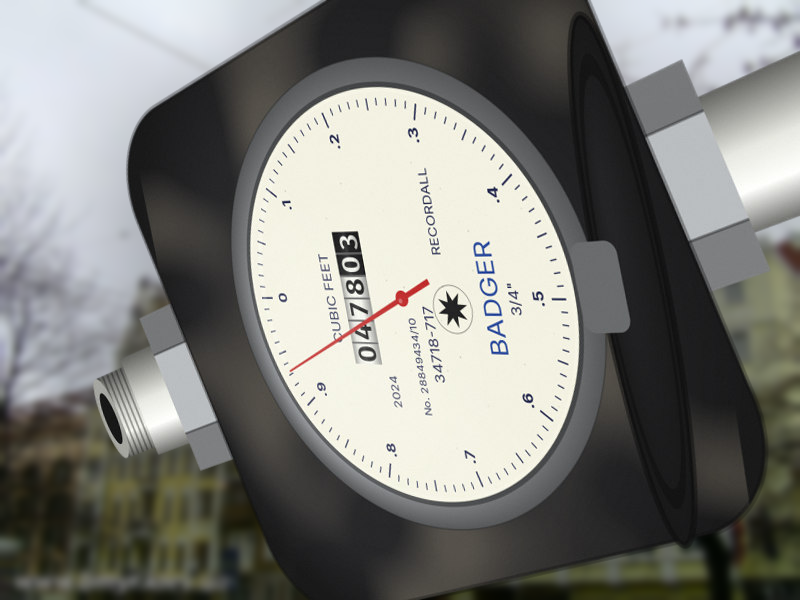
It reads 47802.93; ft³
